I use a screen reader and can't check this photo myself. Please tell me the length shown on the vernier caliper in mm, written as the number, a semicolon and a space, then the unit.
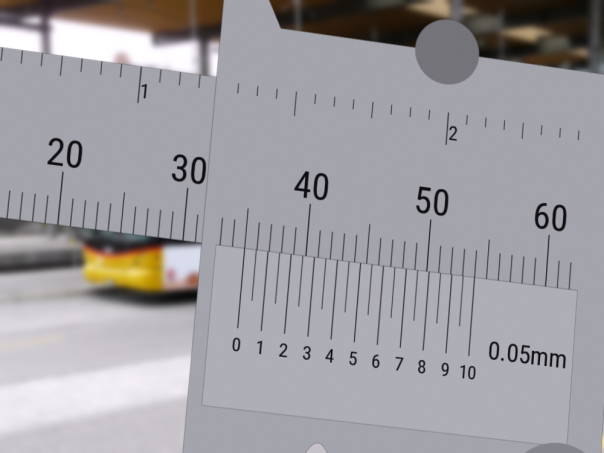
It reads 35.0; mm
